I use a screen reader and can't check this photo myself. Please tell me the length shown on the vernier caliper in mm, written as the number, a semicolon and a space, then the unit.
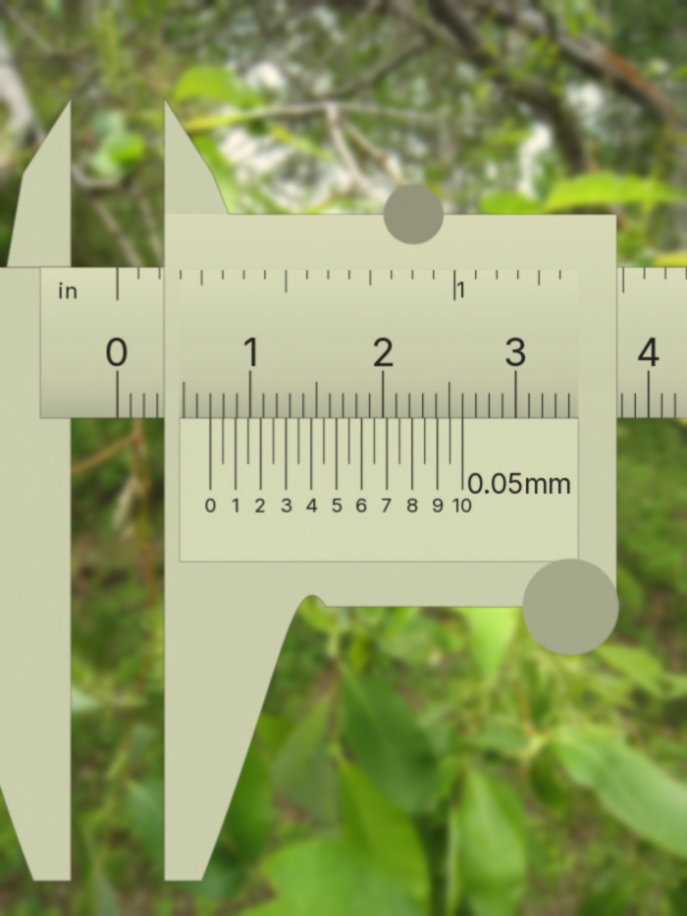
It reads 7.0; mm
